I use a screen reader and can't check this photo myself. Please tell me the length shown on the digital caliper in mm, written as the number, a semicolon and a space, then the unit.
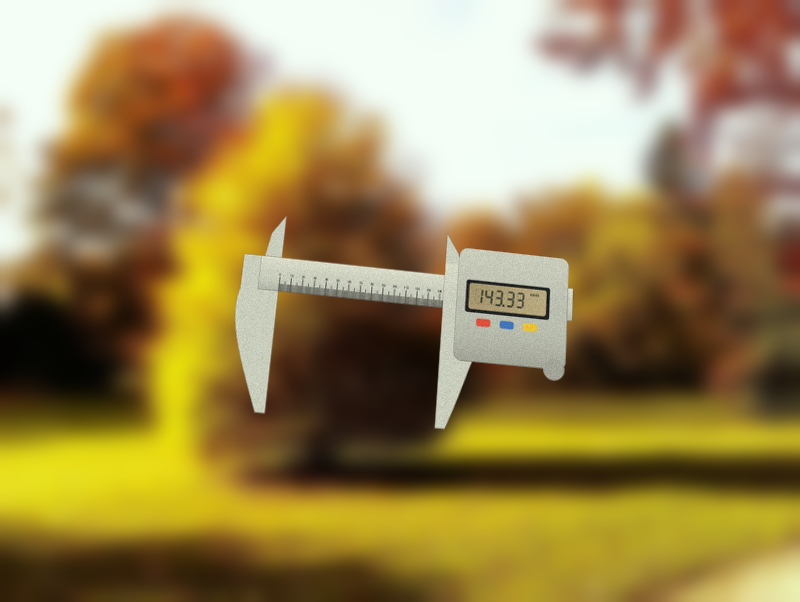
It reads 143.33; mm
